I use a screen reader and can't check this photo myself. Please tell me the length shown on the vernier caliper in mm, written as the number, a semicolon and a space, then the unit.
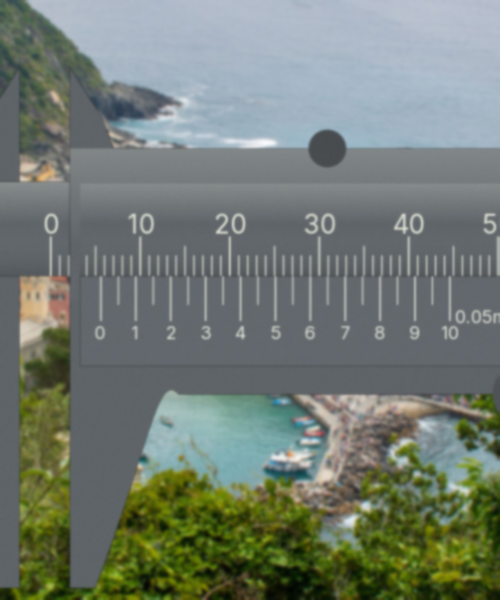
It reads 5.6; mm
